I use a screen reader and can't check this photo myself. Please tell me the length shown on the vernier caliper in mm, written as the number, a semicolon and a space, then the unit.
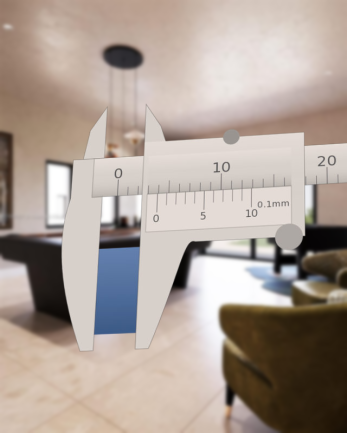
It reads 3.9; mm
